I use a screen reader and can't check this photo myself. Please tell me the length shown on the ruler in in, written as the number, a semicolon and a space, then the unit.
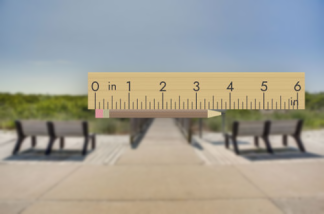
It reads 3.875; in
